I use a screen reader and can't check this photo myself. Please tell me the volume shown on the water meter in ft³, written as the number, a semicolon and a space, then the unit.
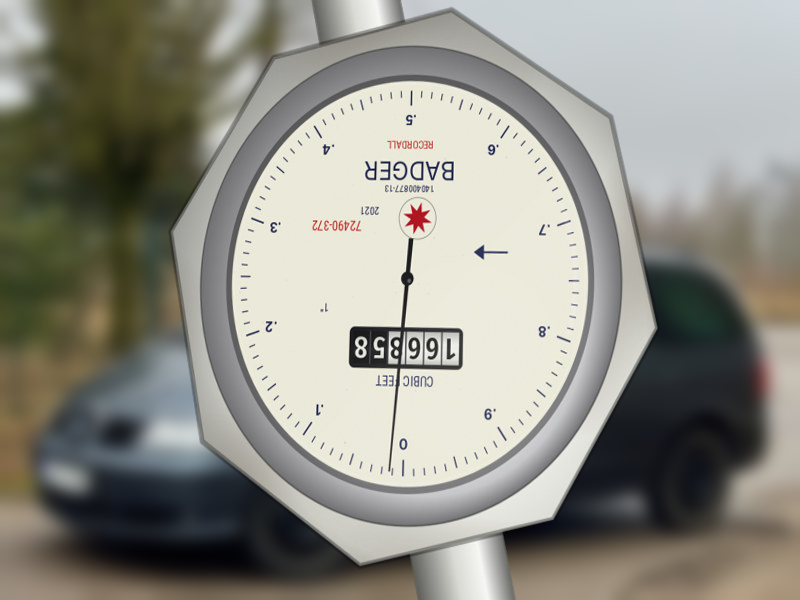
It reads 166858.01; ft³
